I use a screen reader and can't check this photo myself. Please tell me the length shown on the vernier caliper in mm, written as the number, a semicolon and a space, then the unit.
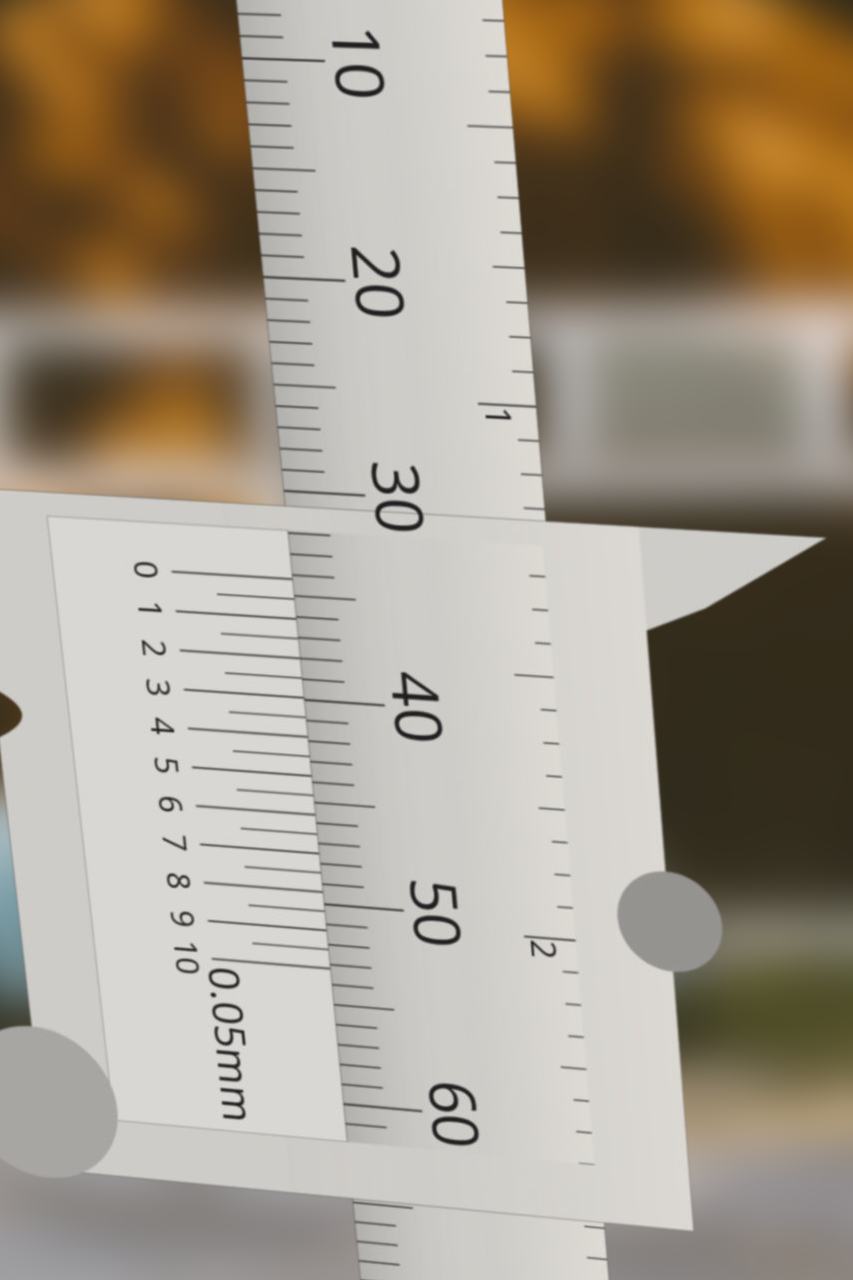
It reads 34.2; mm
